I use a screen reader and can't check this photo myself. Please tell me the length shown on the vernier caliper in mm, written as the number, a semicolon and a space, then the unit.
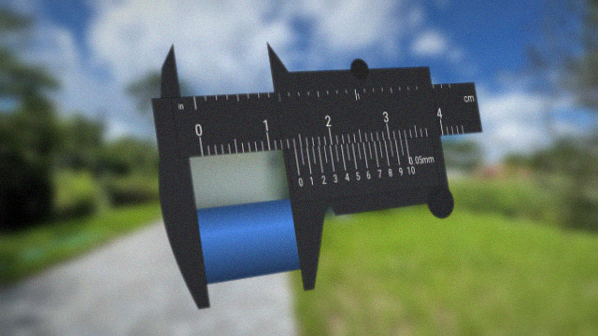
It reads 14.0; mm
